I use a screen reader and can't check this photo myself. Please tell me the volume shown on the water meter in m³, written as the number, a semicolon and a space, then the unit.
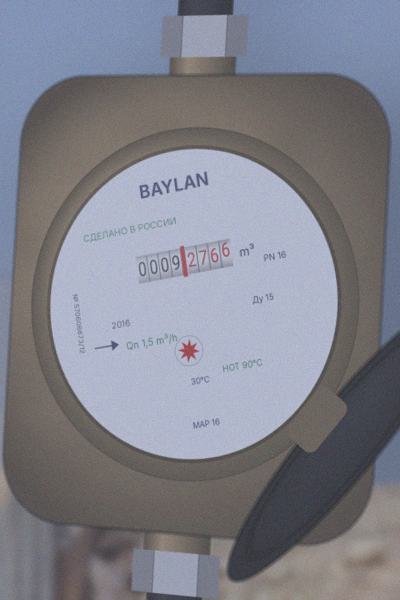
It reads 9.2766; m³
